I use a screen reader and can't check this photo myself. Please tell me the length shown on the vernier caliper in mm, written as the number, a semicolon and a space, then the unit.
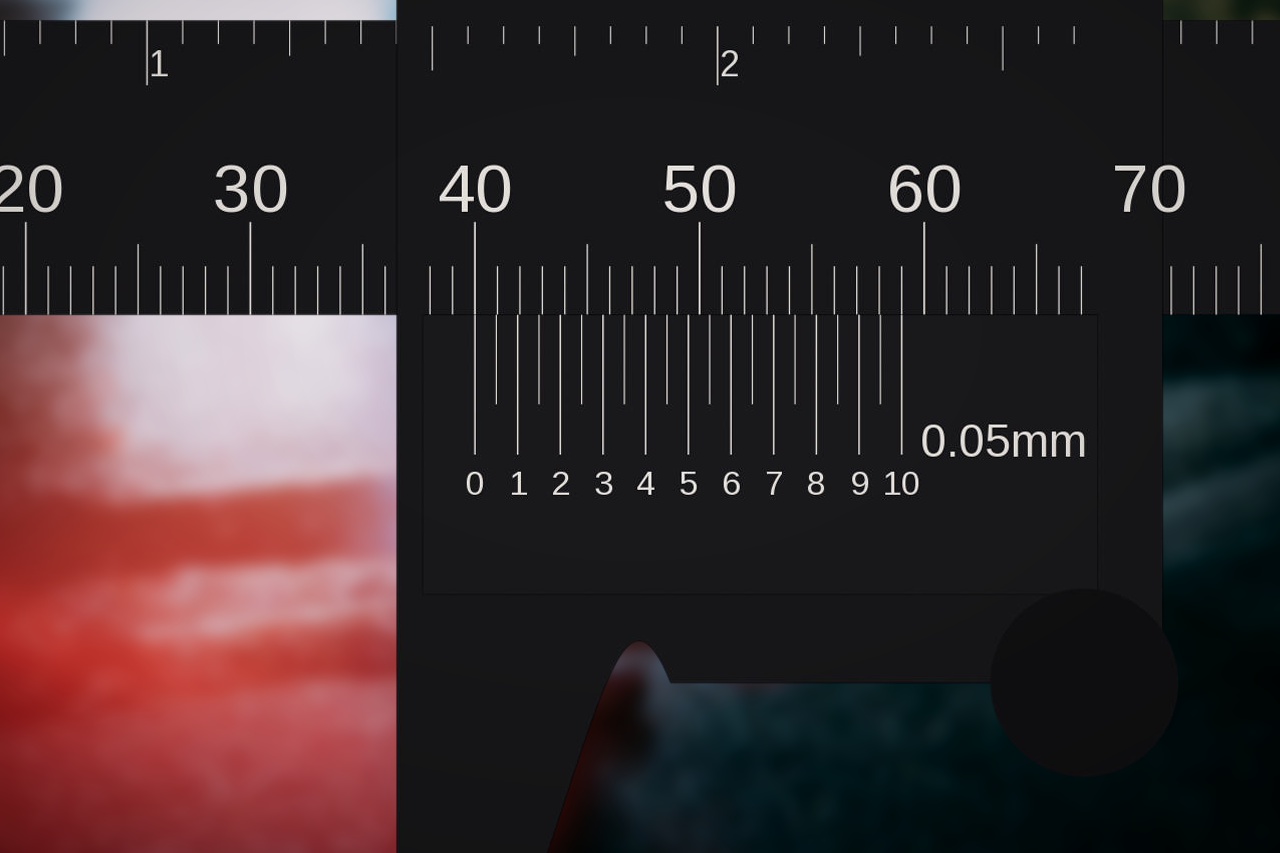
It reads 40.0; mm
